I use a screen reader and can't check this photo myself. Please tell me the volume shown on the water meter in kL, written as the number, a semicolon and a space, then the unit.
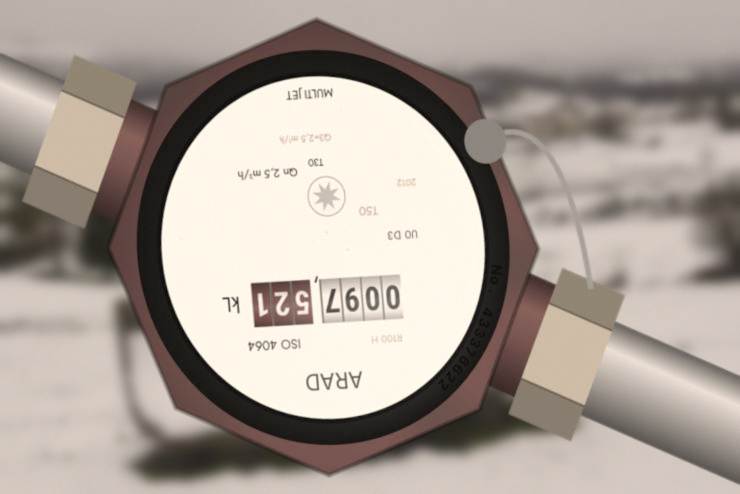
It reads 97.521; kL
